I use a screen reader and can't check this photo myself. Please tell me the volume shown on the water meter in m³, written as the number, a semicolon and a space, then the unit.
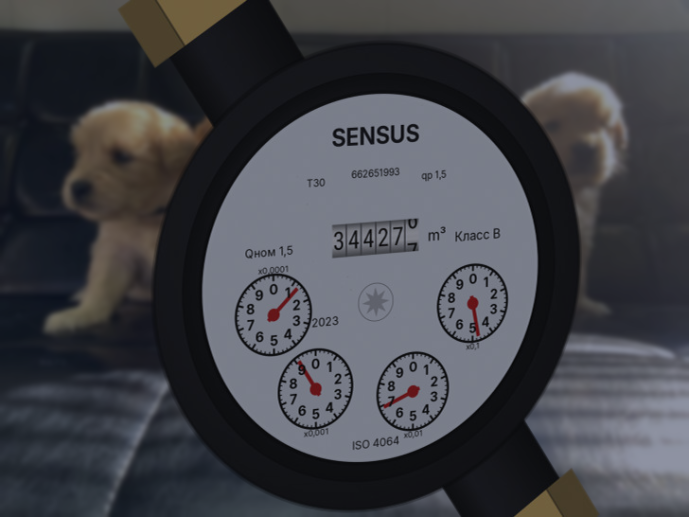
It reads 344276.4691; m³
